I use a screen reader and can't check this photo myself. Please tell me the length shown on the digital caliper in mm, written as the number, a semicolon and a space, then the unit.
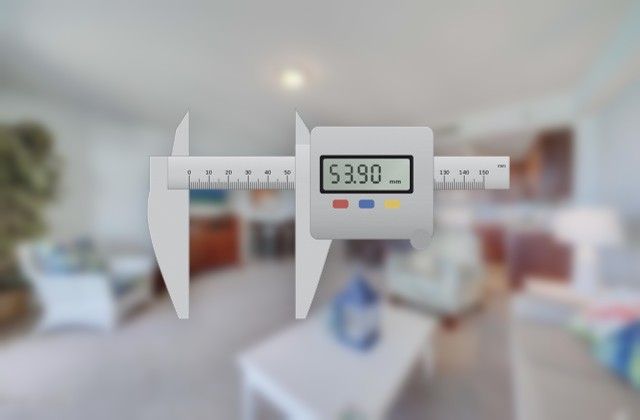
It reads 53.90; mm
